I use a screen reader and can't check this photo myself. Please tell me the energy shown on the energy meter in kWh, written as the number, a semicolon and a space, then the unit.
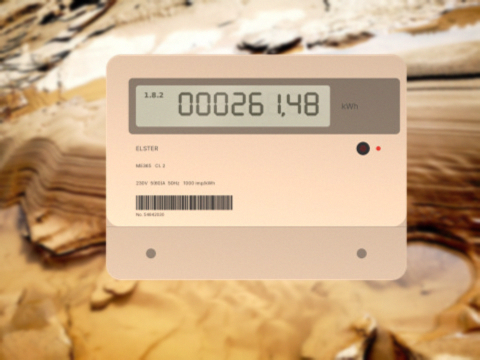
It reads 261.48; kWh
